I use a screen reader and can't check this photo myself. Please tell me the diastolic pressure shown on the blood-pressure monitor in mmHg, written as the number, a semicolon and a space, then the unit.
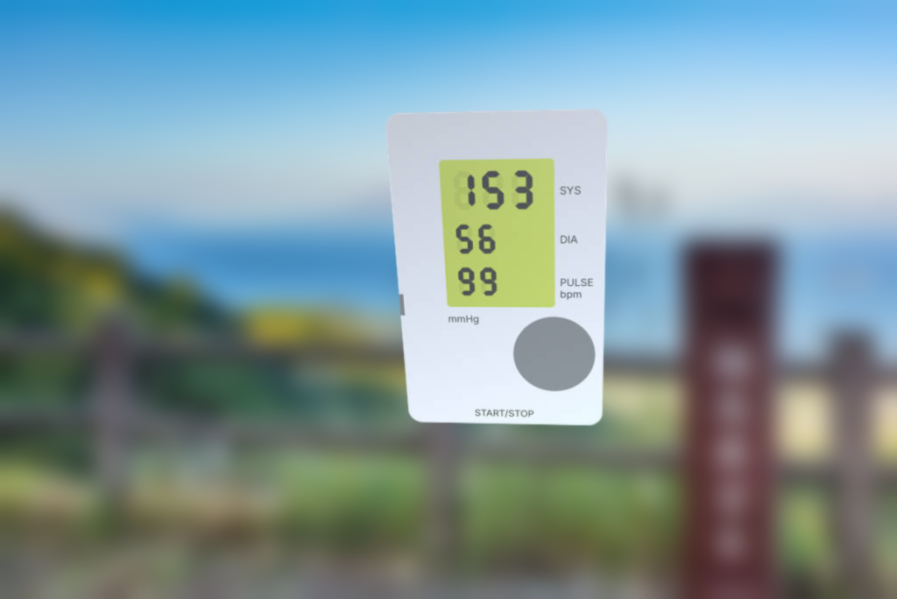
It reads 56; mmHg
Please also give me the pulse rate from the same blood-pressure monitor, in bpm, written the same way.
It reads 99; bpm
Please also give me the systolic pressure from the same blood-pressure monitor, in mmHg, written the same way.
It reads 153; mmHg
